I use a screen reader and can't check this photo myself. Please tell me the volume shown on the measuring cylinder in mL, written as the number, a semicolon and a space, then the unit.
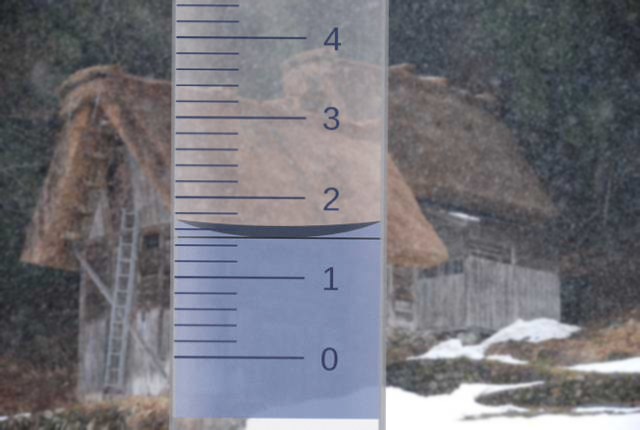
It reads 1.5; mL
